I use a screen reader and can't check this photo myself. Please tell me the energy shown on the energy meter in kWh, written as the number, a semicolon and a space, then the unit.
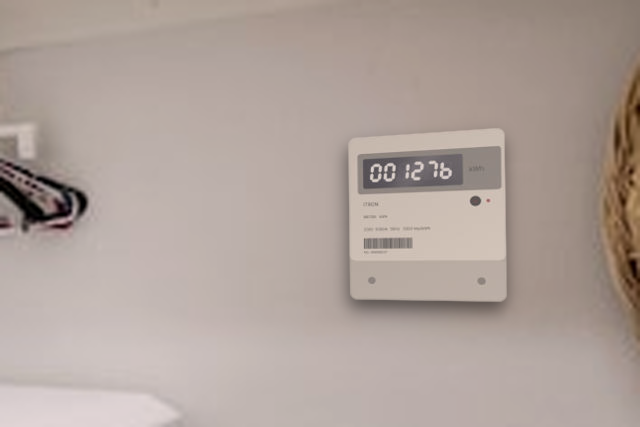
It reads 1276; kWh
